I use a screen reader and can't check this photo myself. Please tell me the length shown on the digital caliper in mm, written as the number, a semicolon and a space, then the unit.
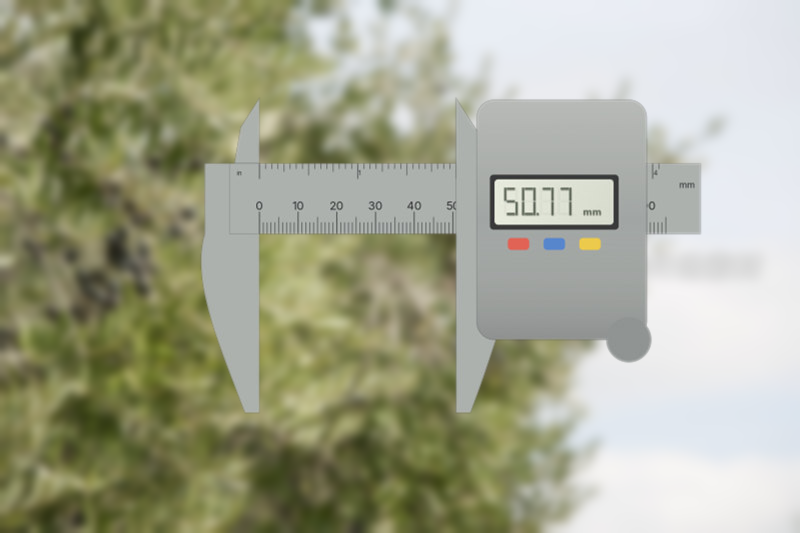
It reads 50.77; mm
